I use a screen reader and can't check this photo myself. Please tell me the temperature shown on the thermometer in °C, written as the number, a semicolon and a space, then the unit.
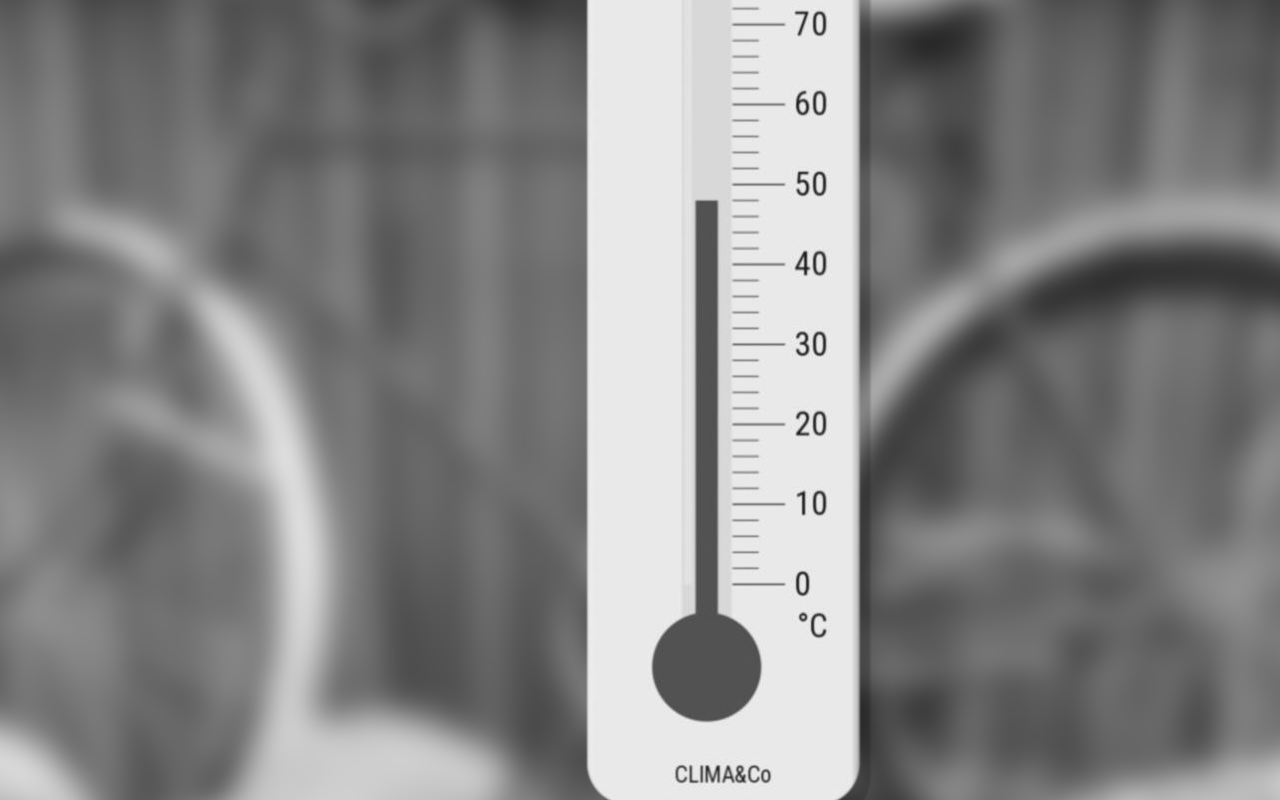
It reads 48; °C
